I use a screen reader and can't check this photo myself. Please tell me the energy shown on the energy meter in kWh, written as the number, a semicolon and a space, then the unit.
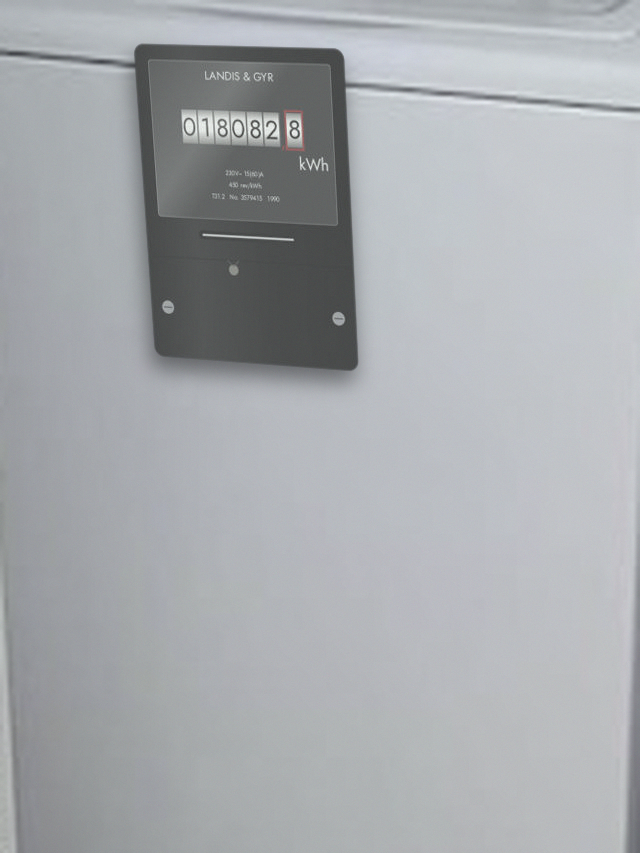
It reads 18082.8; kWh
